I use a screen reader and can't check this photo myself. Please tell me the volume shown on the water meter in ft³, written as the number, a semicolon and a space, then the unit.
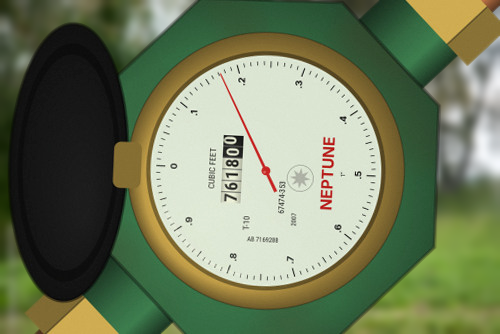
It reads 761800.17; ft³
